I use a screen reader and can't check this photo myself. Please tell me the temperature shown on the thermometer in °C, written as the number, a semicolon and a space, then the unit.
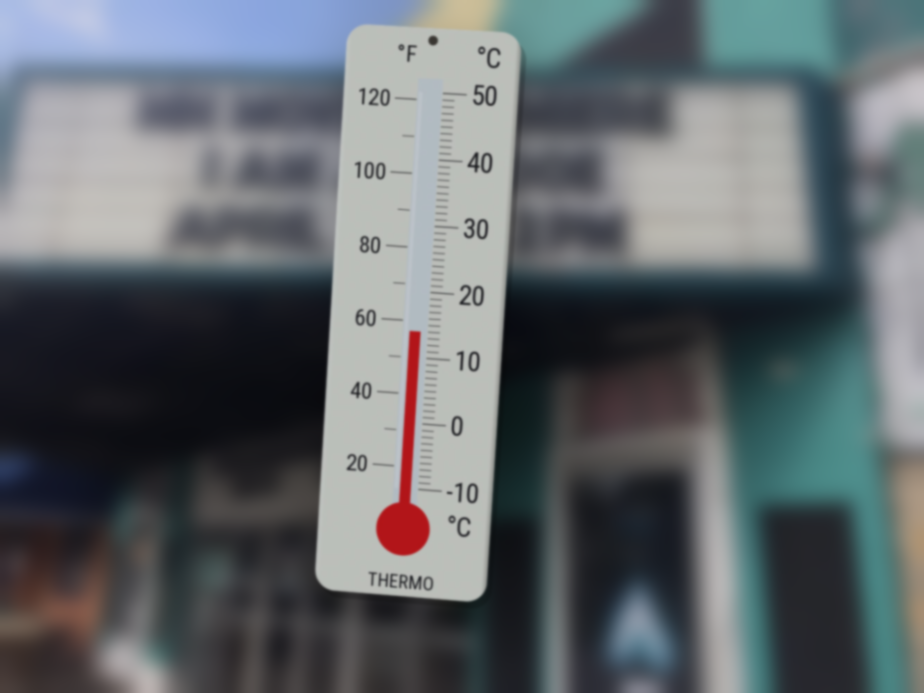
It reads 14; °C
